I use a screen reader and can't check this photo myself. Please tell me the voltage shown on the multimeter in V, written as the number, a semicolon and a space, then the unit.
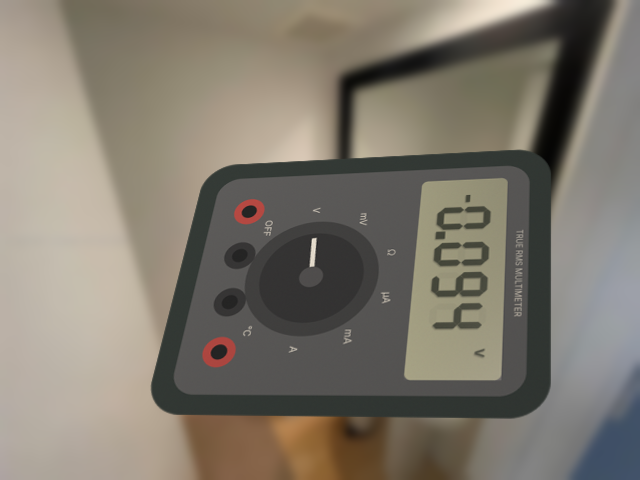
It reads -0.094; V
